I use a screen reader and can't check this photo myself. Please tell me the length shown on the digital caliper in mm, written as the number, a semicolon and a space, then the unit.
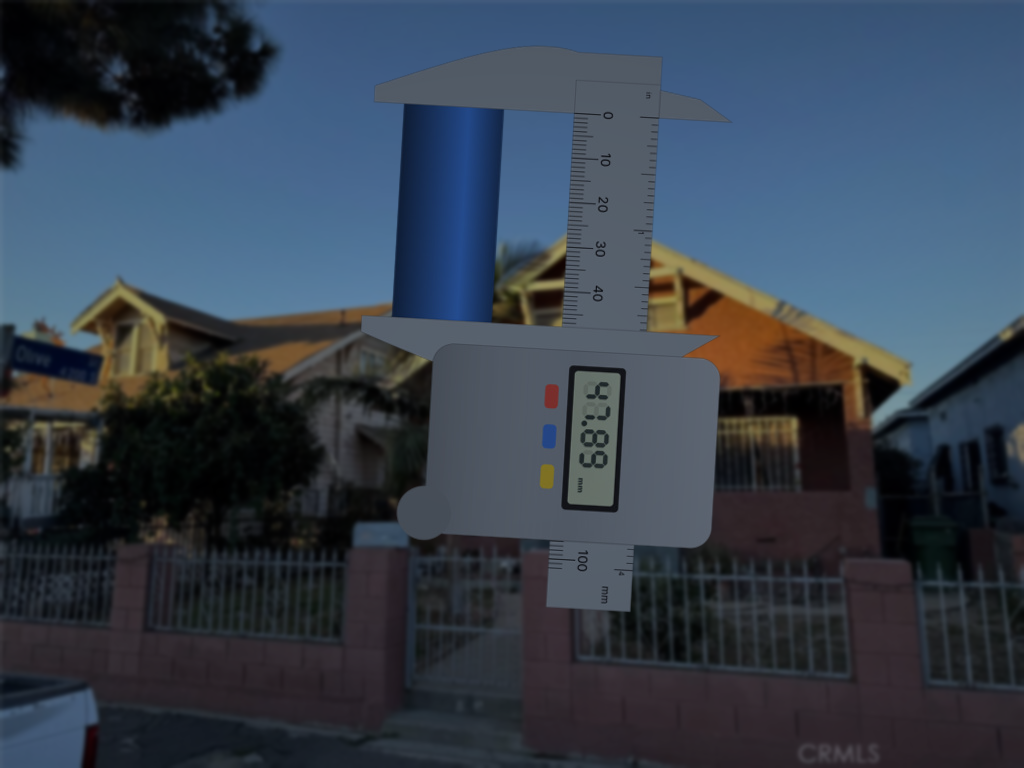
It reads 47.89; mm
